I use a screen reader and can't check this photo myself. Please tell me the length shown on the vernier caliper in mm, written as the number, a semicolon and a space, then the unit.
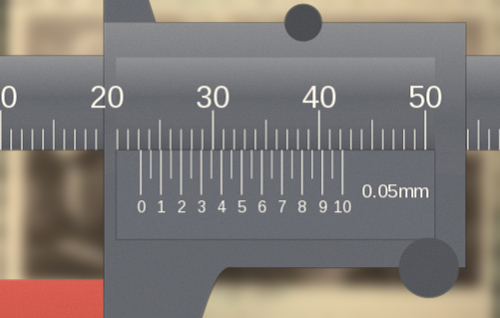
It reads 23.2; mm
